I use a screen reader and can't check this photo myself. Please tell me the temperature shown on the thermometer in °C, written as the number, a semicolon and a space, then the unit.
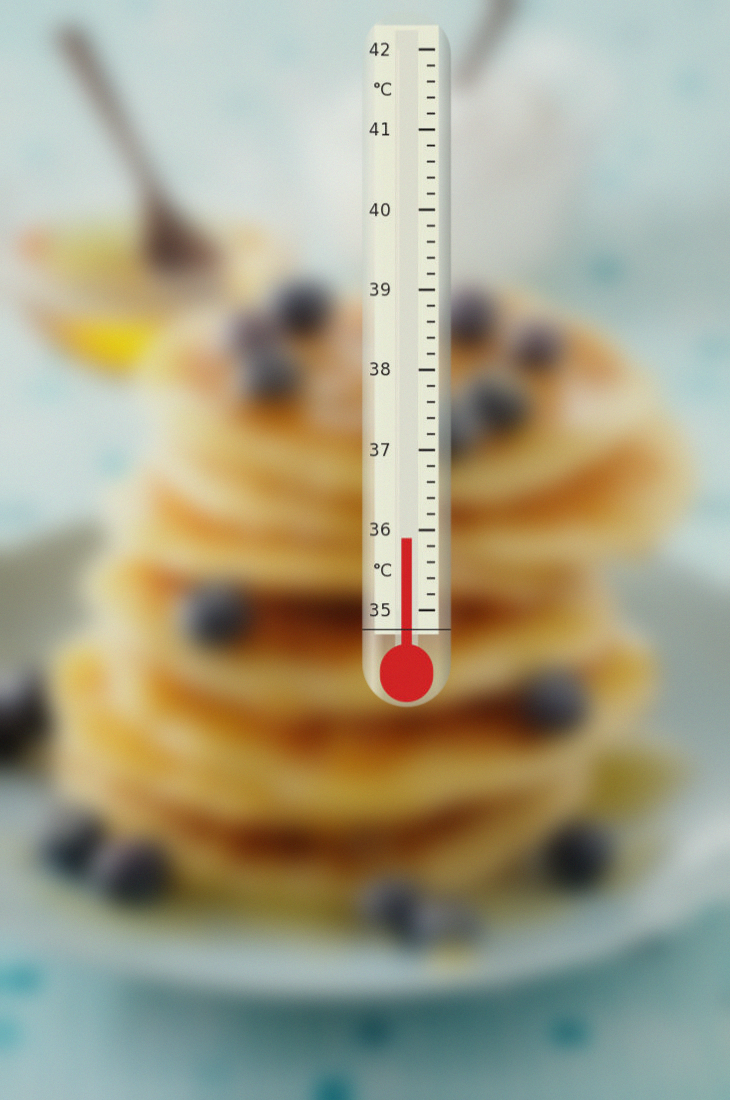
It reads 35.9; °C
